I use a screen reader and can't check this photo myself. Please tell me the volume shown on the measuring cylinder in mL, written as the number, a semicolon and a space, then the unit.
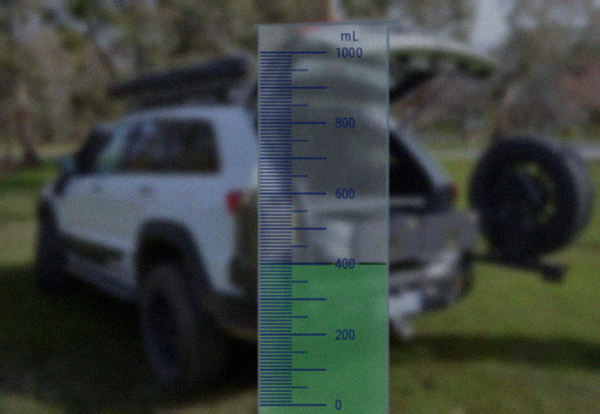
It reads 400; mL
